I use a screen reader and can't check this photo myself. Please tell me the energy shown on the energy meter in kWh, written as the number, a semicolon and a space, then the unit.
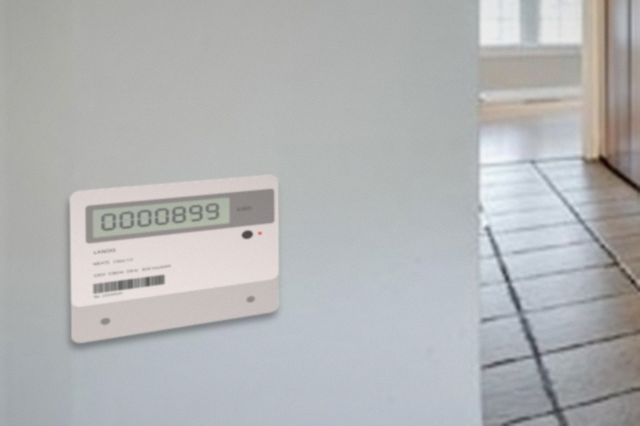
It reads 899; kWh
